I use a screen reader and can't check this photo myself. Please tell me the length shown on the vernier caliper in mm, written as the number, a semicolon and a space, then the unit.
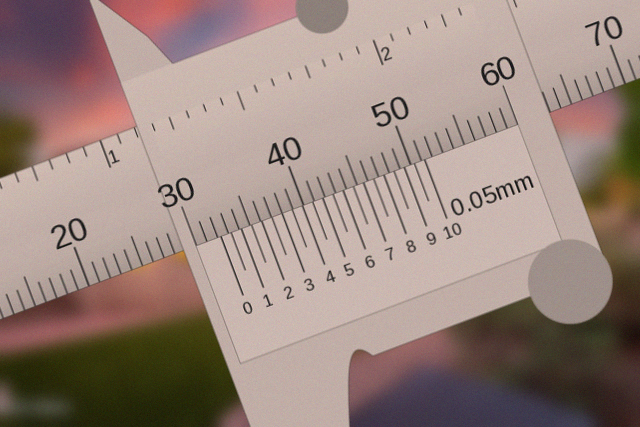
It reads 32.3; mm
